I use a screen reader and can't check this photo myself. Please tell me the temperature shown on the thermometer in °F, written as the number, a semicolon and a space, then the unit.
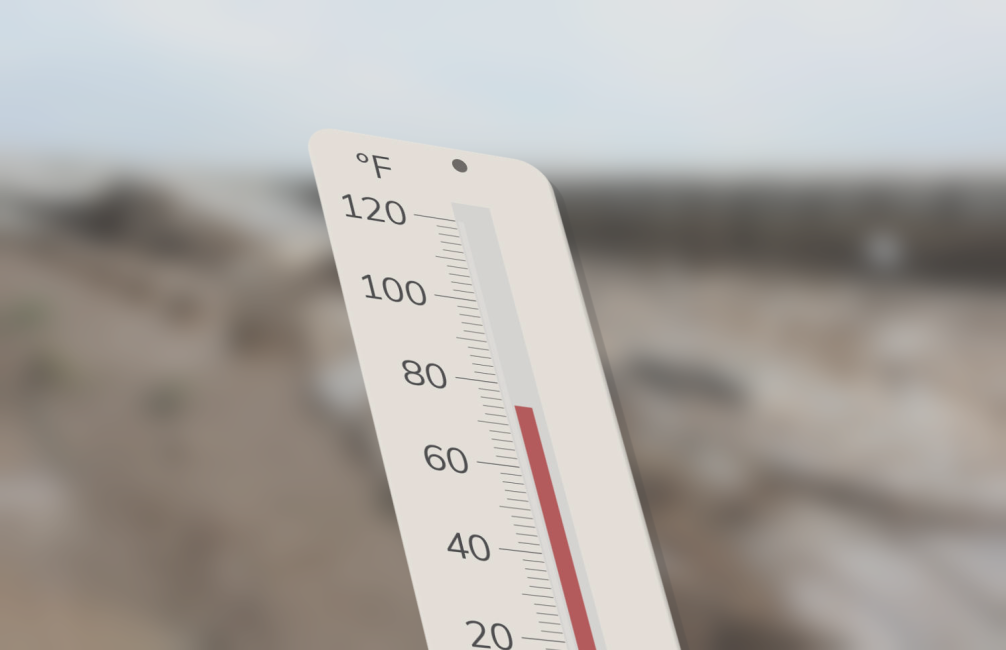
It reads 75; °F
